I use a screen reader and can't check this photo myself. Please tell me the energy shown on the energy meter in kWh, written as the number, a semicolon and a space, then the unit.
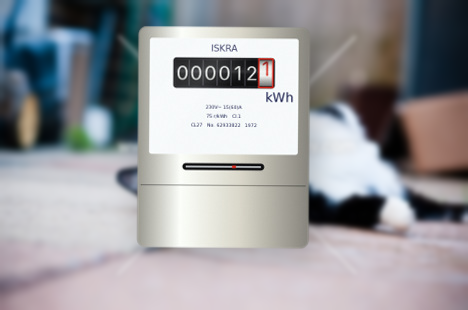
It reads 12.1; kWh
